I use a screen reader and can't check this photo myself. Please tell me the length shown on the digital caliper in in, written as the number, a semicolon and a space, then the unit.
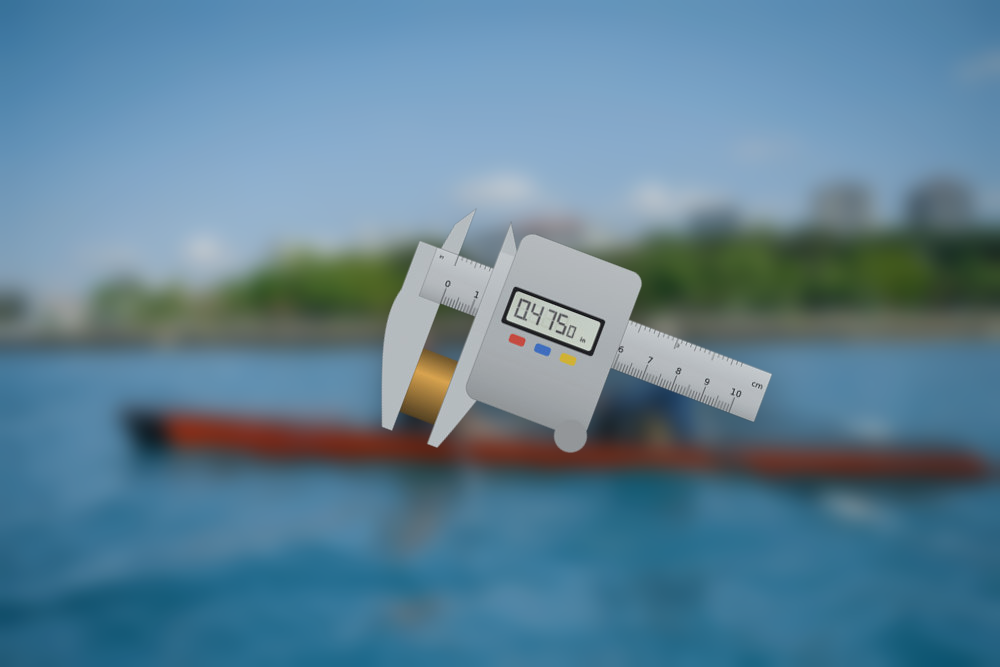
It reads 0.4750; in
